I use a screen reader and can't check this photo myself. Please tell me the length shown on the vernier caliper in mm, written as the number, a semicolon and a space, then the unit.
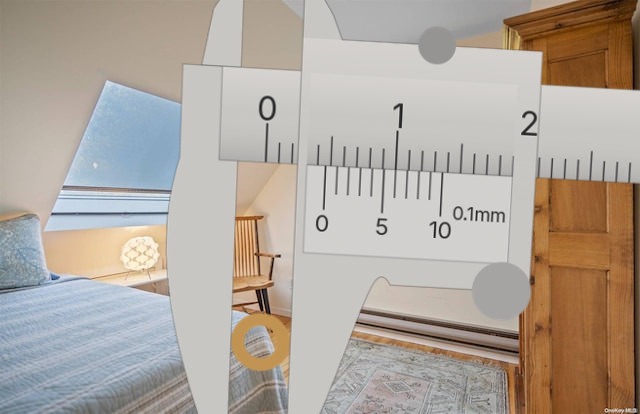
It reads 4.6; mm
